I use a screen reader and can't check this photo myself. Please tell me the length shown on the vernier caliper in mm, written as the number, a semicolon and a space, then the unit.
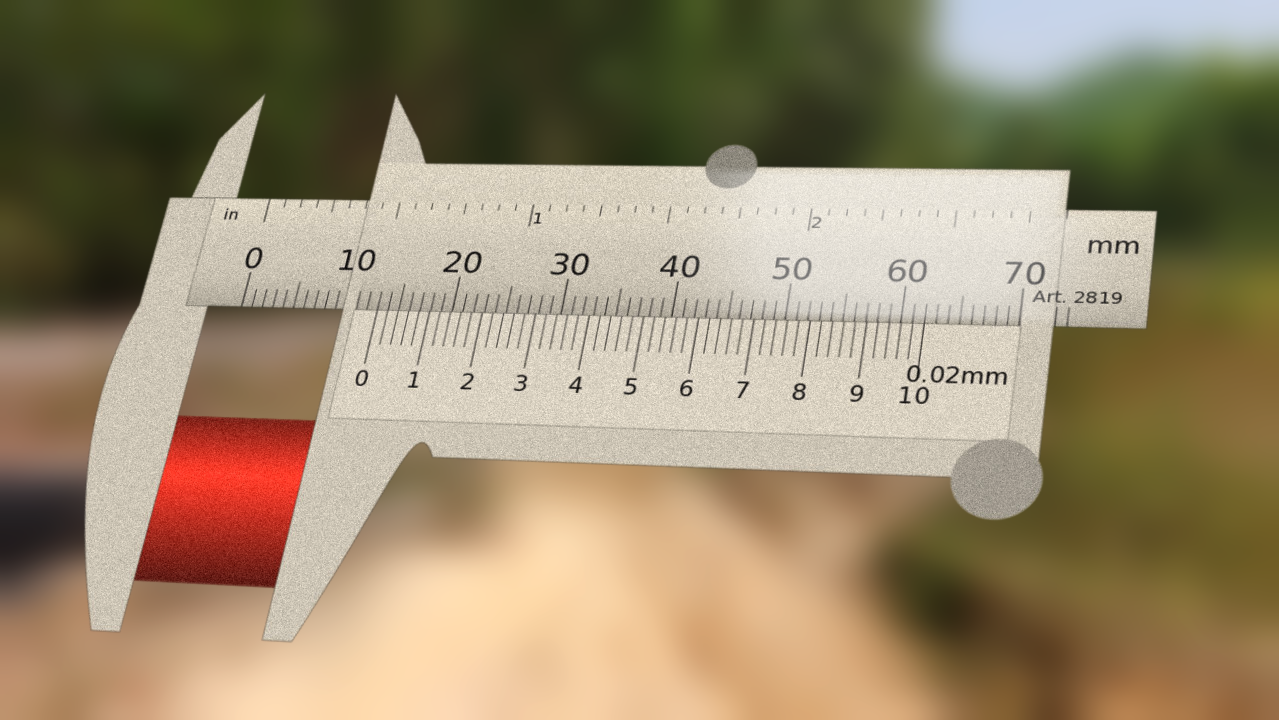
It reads 13.0; mm
